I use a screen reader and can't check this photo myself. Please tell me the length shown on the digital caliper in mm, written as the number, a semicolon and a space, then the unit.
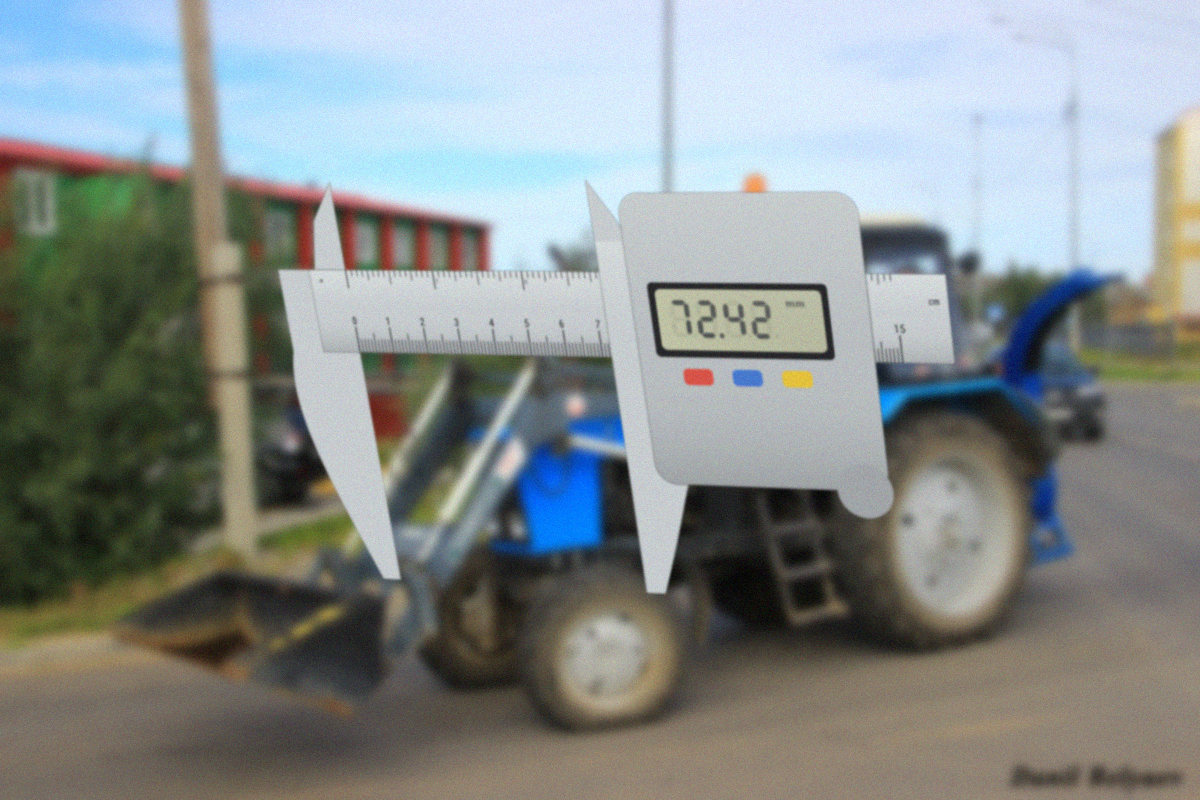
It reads 72.42; mm
